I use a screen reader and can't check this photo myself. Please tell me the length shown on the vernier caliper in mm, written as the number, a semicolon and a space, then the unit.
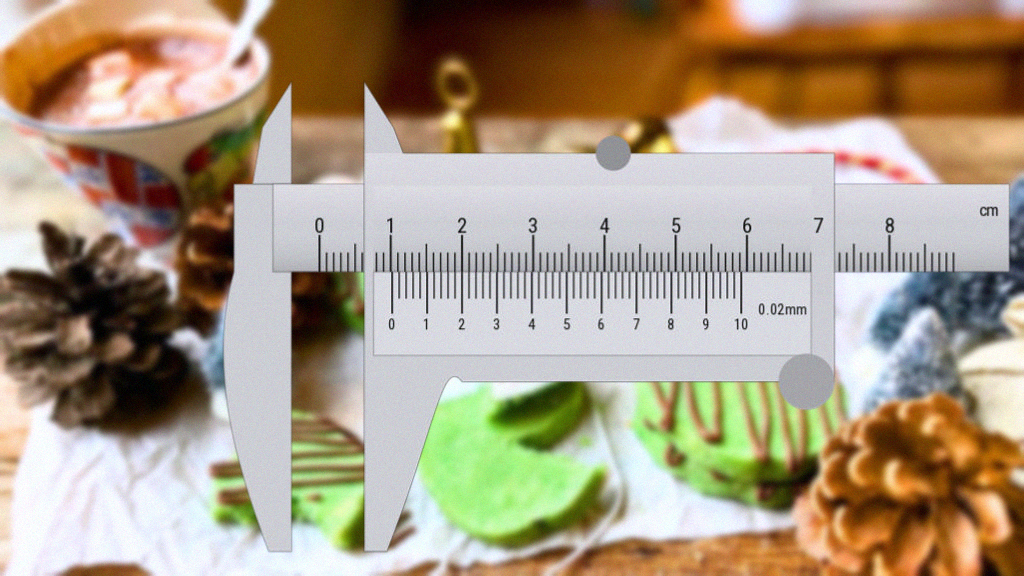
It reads 10.2; mm
